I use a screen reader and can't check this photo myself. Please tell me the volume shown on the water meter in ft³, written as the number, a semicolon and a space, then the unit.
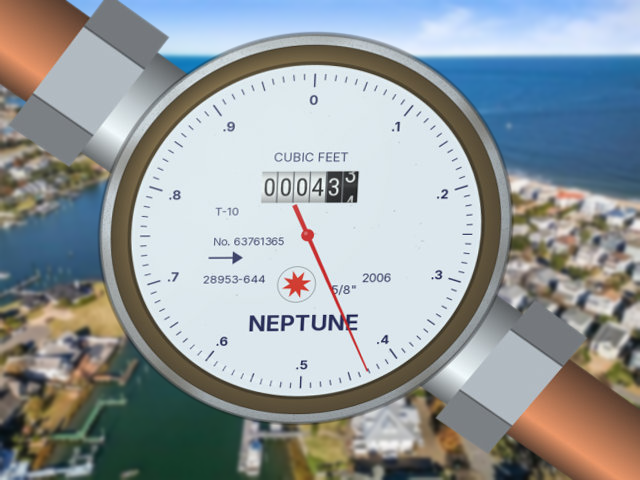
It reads 433.43; ft³
